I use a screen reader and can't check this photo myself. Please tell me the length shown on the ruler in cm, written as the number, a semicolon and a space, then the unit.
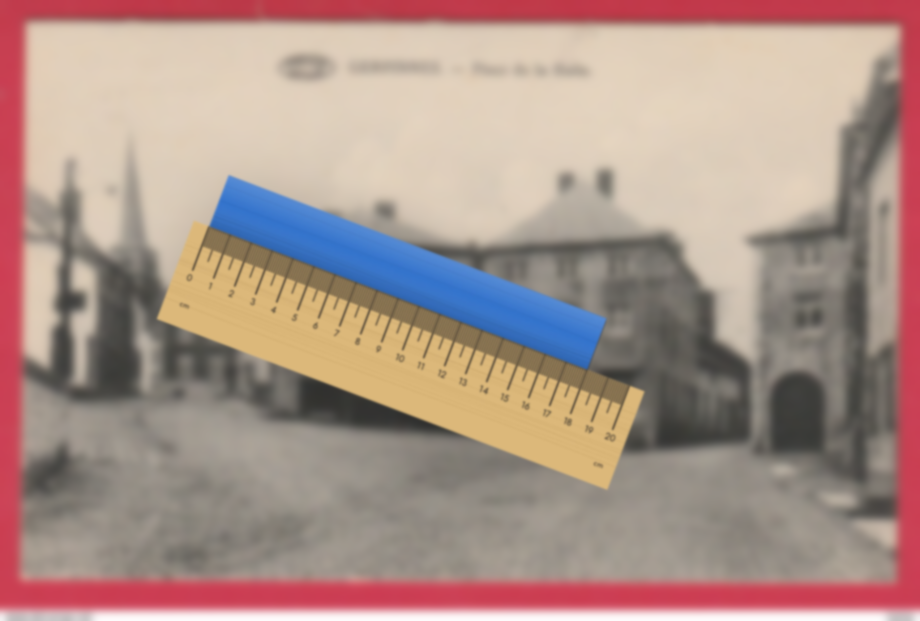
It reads 18; cm
